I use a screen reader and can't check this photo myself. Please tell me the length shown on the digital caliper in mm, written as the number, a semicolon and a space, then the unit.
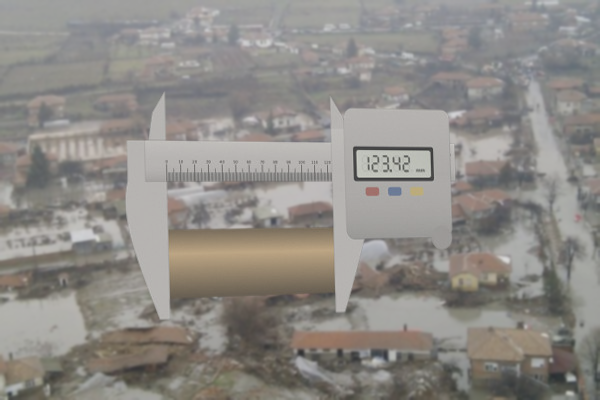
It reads 123.42; mm
